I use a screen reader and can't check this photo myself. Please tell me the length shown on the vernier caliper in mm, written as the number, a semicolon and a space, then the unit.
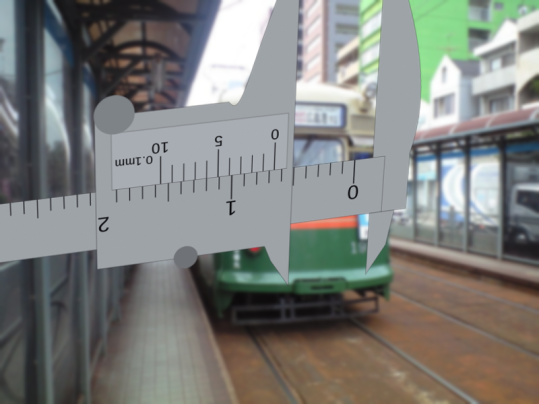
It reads 6.6; mm
